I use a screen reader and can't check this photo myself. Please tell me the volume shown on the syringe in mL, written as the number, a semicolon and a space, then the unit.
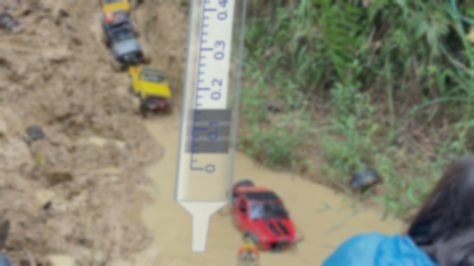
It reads 0.04; mL
